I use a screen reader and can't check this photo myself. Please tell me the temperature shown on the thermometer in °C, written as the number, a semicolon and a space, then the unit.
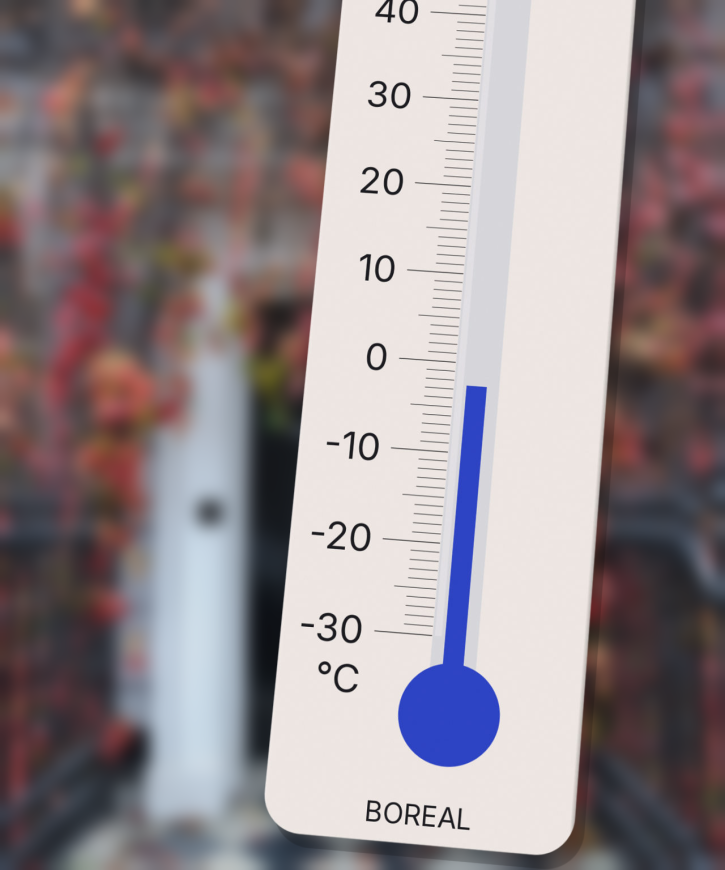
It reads -2.5; °C
